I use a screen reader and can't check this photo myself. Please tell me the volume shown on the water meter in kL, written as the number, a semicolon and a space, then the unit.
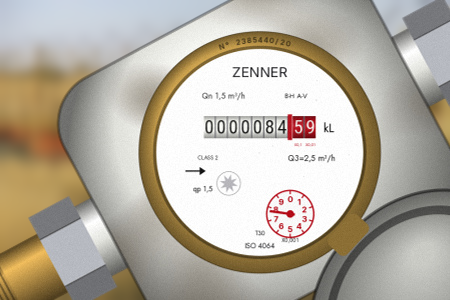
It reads 84.597; kL
